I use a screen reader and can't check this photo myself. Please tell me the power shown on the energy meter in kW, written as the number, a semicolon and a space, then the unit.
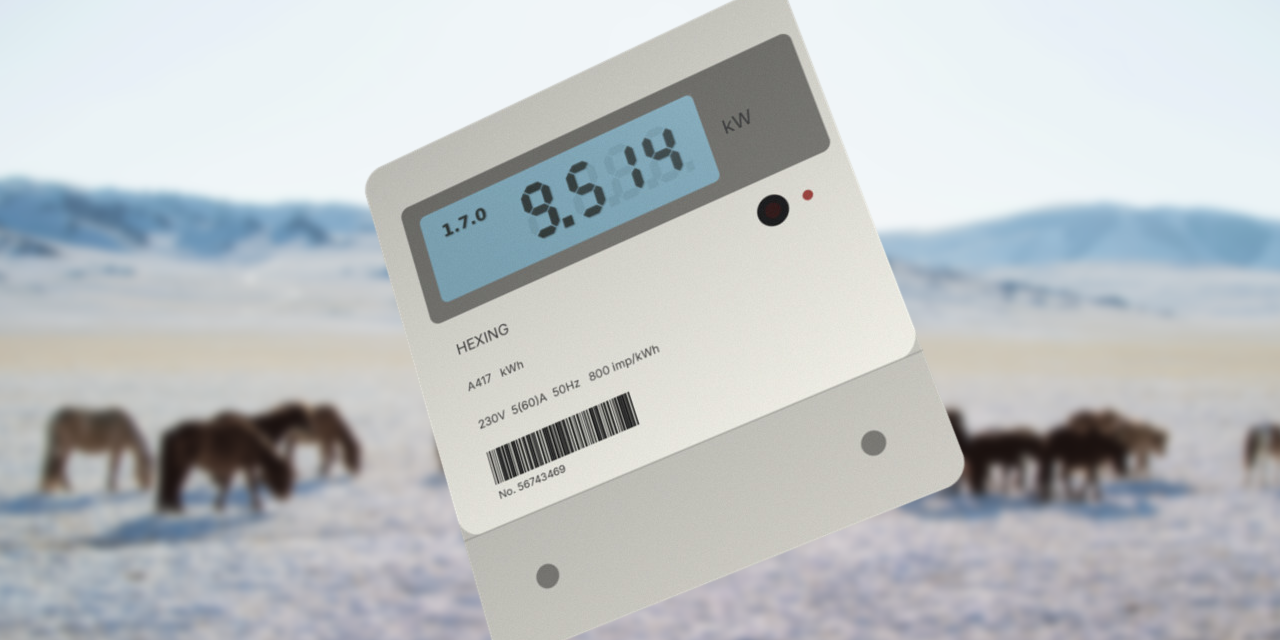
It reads 9.514; kW
